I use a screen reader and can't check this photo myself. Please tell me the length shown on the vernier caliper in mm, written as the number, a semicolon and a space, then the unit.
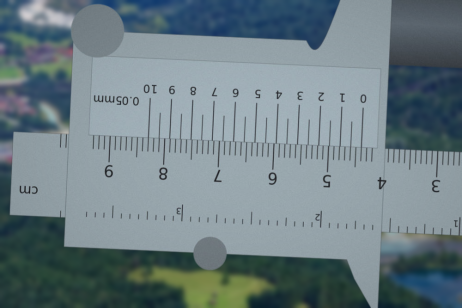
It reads 44.0; mm
